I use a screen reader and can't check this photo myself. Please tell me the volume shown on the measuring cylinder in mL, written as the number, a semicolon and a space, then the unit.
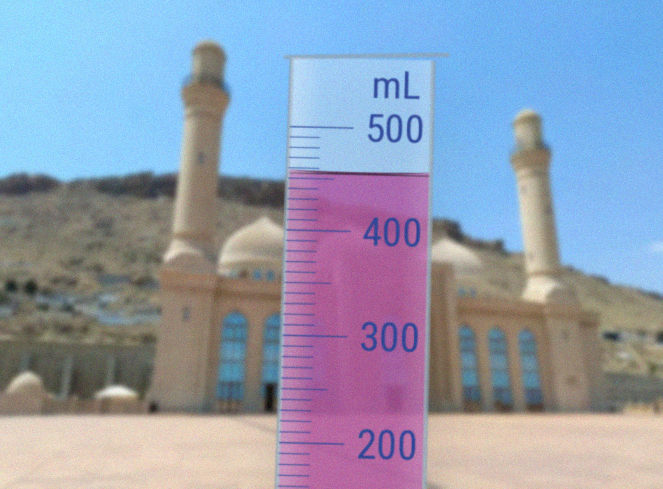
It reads 455; mL
